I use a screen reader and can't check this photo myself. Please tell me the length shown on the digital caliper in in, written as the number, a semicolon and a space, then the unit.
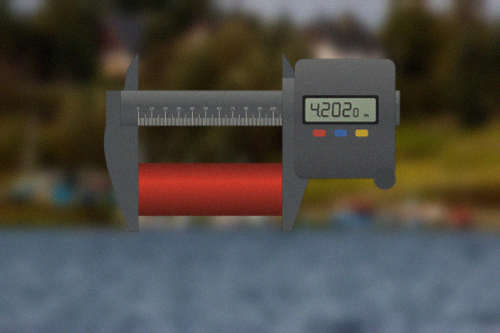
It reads 4.2020; in
